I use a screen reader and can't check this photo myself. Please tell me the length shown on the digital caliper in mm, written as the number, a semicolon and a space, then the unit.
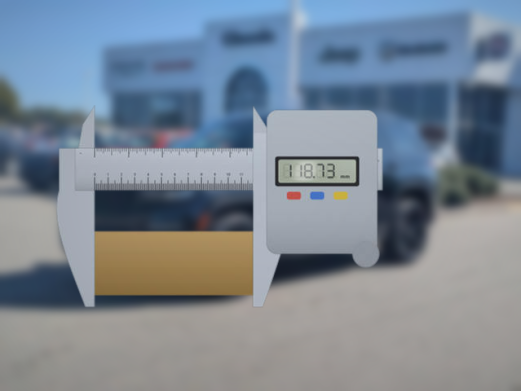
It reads 118.73; mm
